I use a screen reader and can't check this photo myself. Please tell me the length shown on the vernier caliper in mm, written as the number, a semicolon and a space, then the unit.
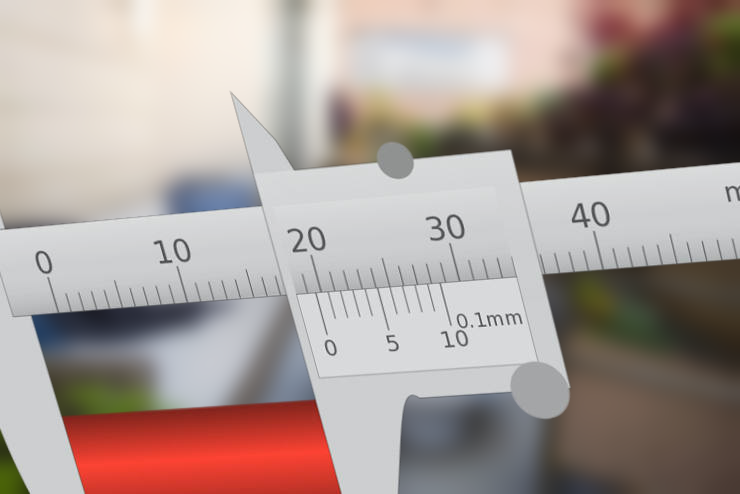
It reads 19.6; mm
